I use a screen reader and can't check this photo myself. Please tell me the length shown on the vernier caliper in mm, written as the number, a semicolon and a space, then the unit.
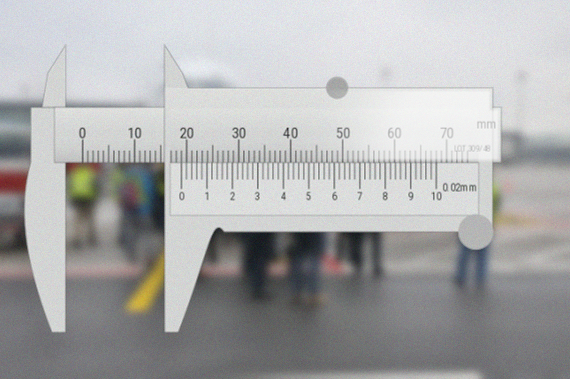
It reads 19.0; mm
